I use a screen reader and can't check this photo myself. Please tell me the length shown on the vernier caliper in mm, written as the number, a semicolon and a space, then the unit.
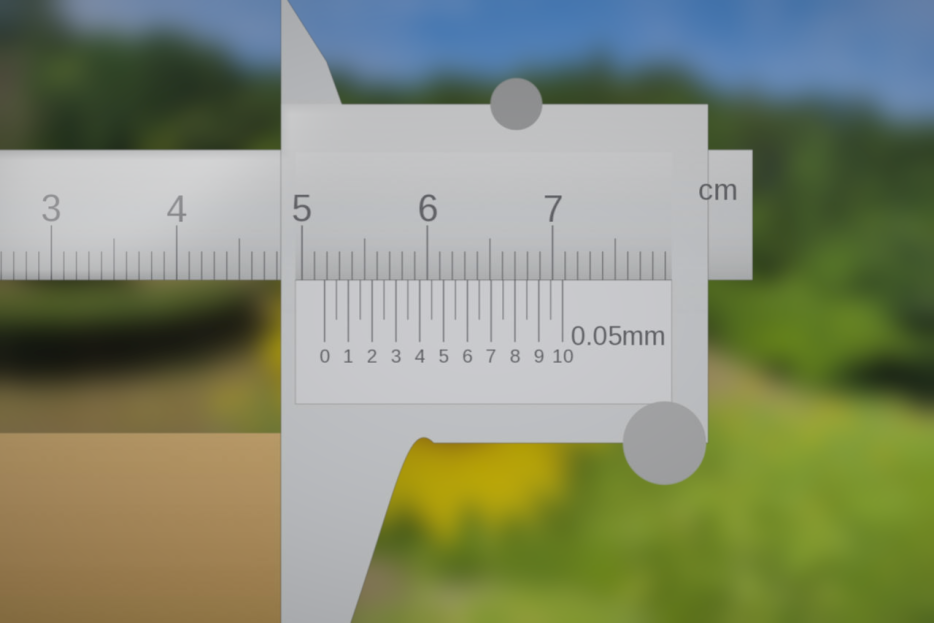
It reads 51.8; mm
